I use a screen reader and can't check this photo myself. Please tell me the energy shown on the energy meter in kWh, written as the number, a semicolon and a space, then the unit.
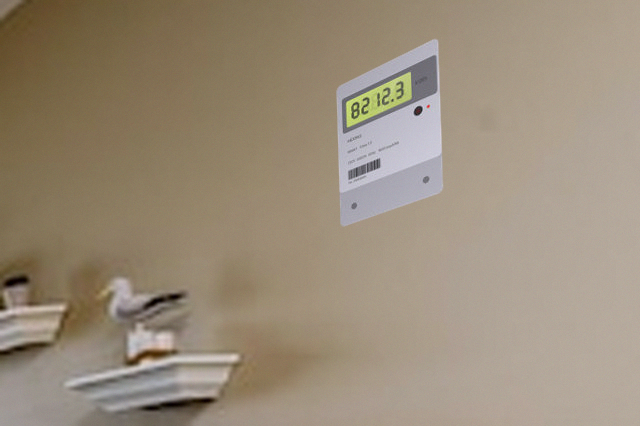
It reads 8212.3; kWh
